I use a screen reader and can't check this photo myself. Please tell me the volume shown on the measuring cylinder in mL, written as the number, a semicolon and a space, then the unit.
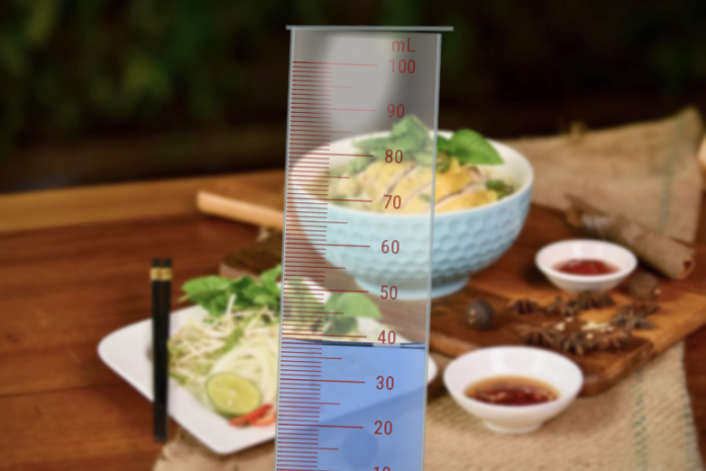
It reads 38; mL
